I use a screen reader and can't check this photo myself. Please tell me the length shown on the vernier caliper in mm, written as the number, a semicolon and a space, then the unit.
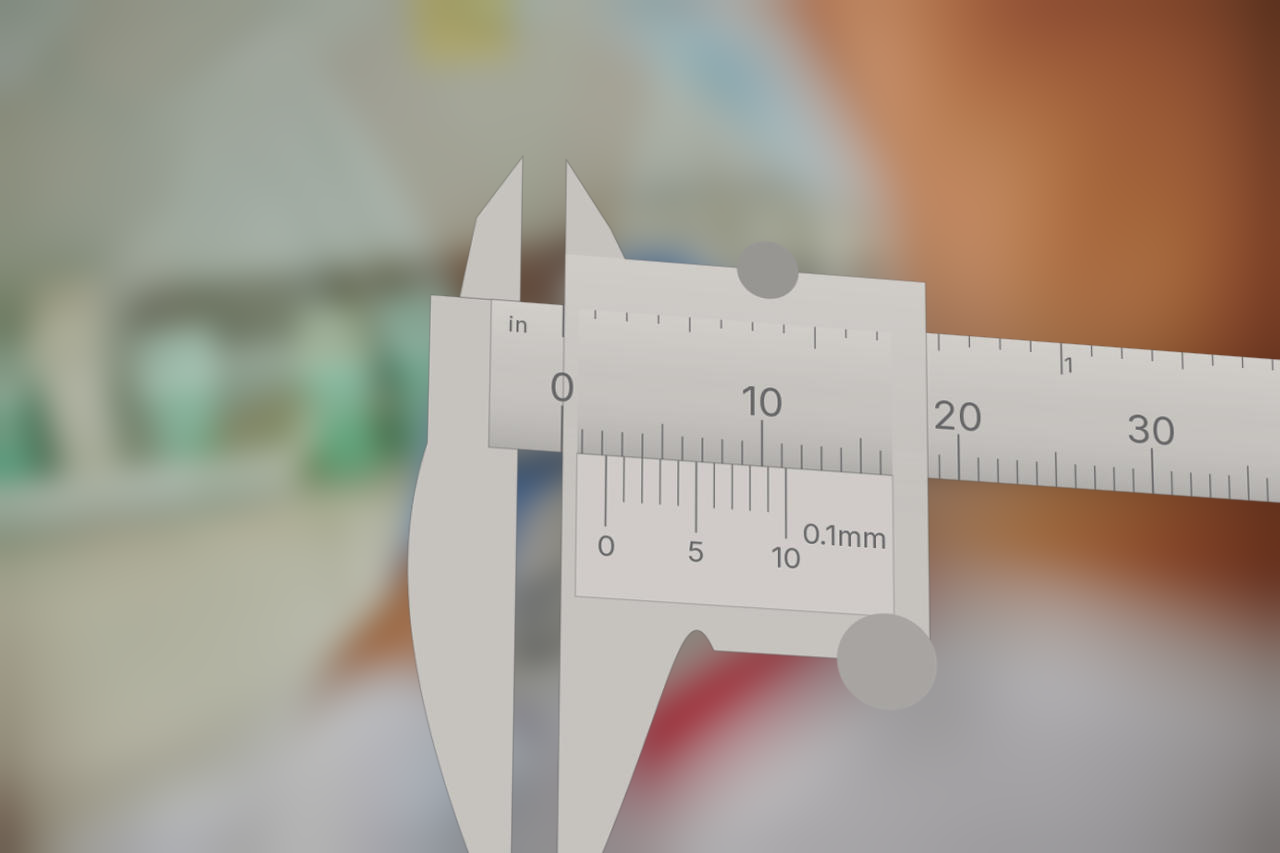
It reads 2.2; mm
